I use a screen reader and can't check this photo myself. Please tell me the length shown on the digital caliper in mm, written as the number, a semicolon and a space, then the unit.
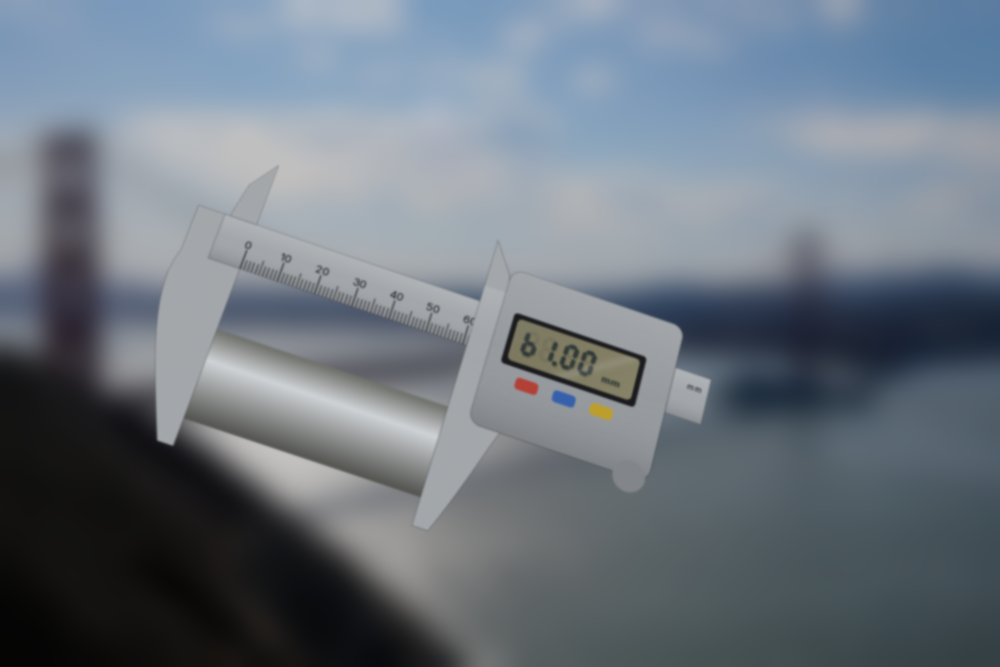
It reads 61.00; mm
